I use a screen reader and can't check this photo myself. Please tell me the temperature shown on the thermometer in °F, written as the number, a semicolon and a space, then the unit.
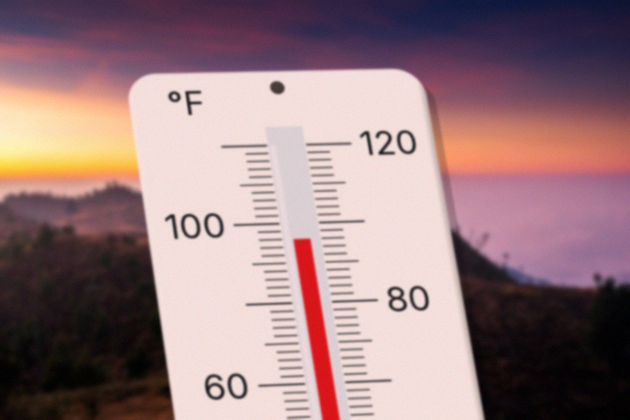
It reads 96; °F
